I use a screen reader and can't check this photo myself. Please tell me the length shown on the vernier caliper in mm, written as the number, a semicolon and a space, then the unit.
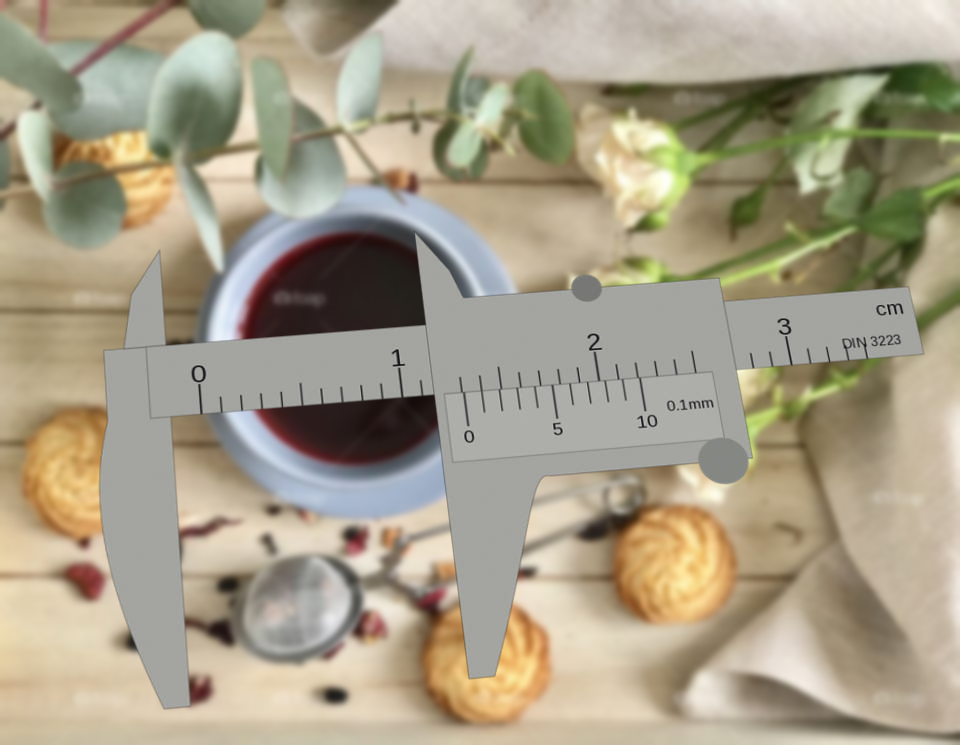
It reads 13.1; mm
